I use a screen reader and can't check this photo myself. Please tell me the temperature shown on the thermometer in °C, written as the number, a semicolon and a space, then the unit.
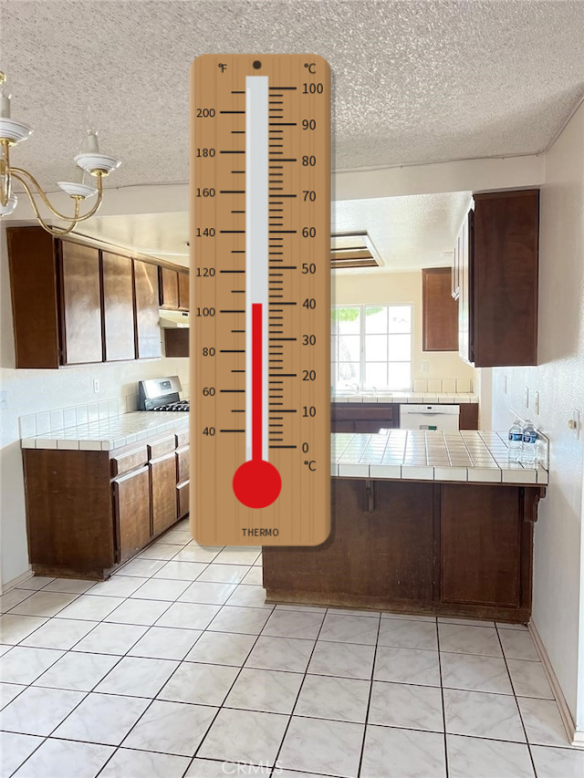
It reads 40; °C
